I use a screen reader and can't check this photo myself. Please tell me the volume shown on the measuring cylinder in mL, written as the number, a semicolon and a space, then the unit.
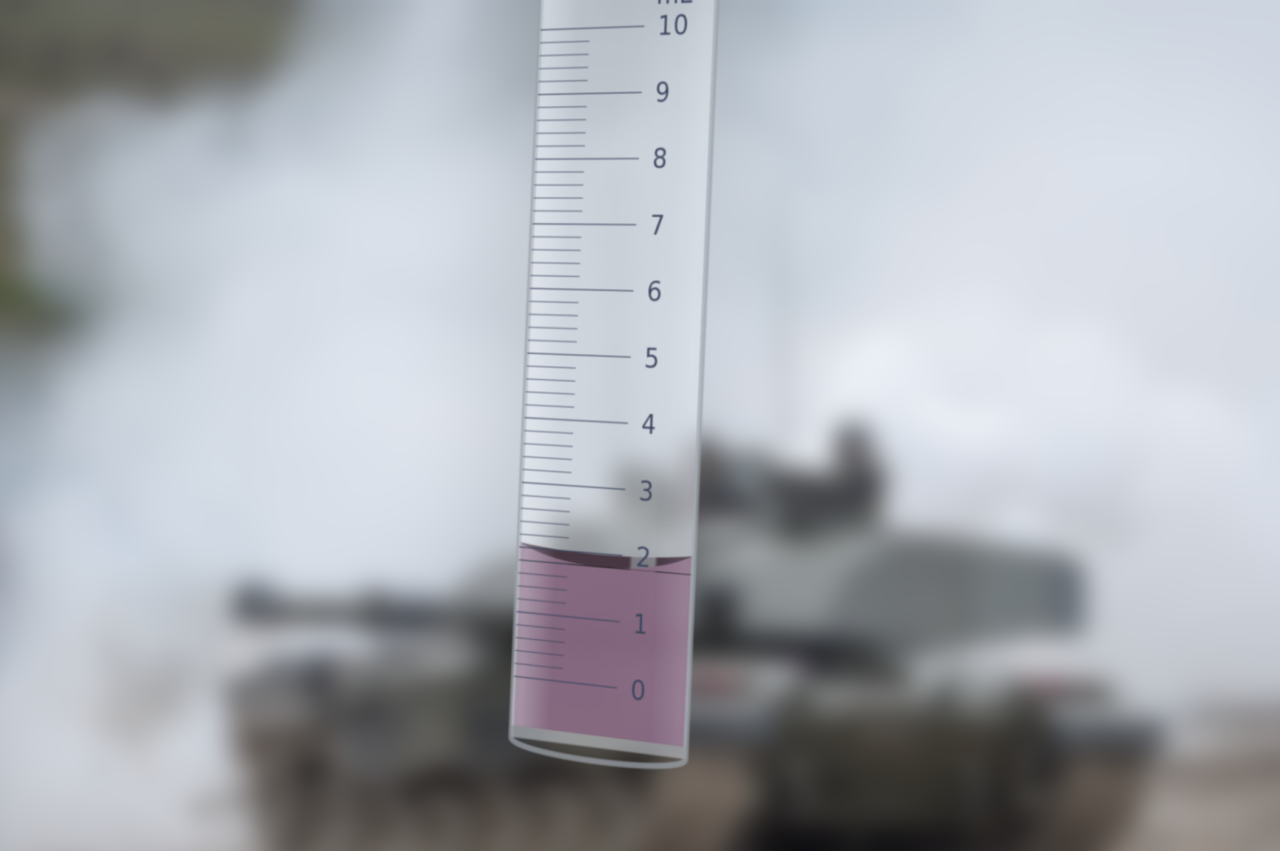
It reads 1.8; mL
